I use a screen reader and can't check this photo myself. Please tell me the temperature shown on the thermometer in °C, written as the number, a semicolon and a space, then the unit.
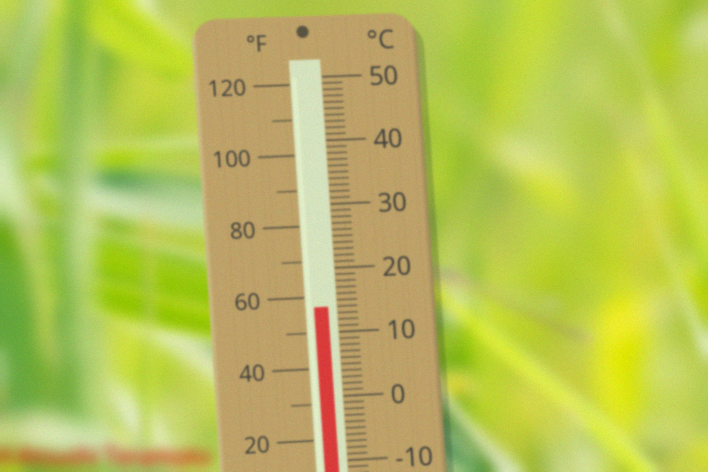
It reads 14; °C
